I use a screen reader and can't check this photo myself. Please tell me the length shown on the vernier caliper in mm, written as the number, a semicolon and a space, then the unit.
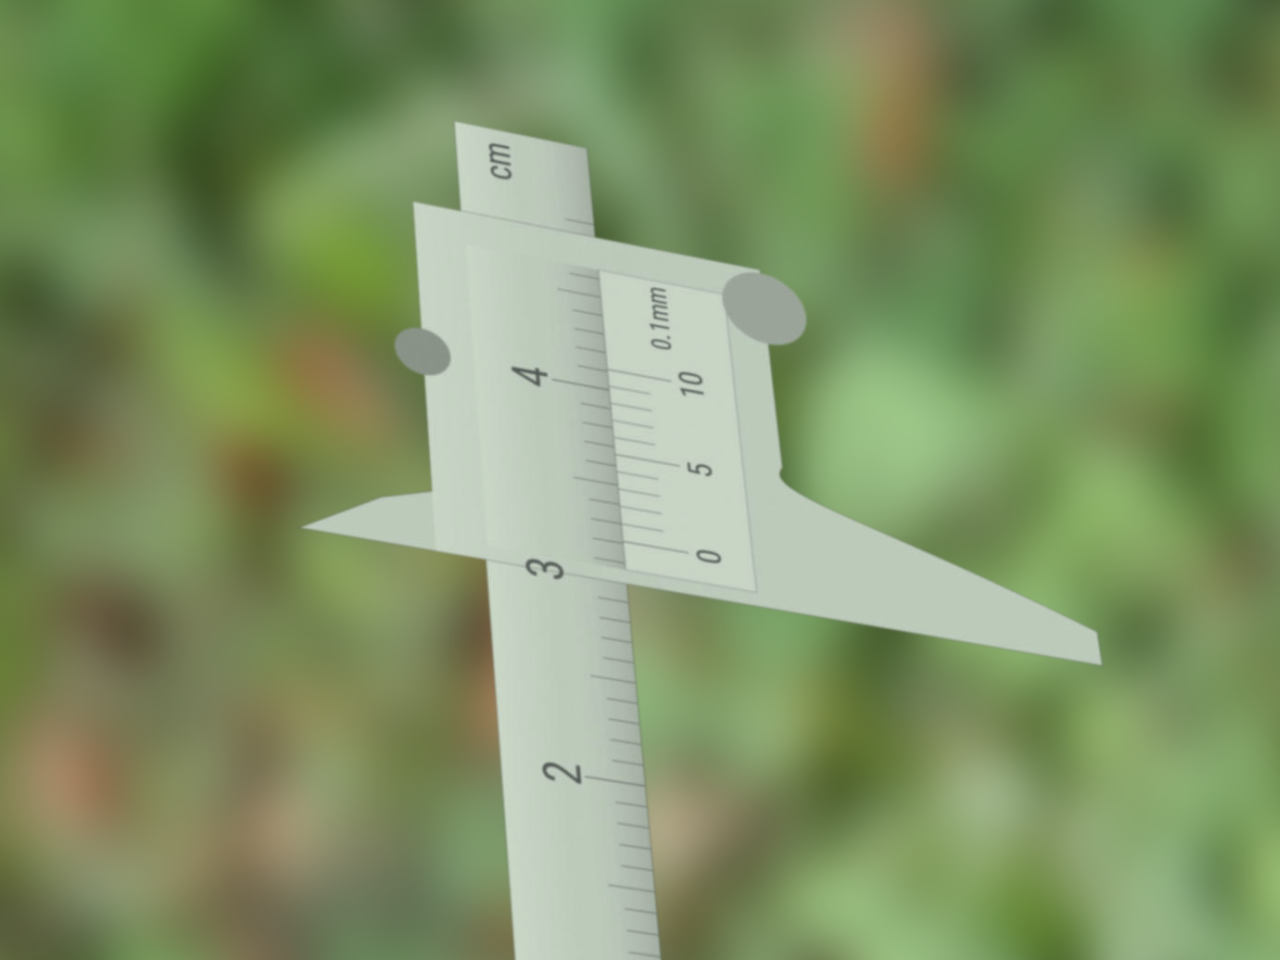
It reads 32.1; mm
